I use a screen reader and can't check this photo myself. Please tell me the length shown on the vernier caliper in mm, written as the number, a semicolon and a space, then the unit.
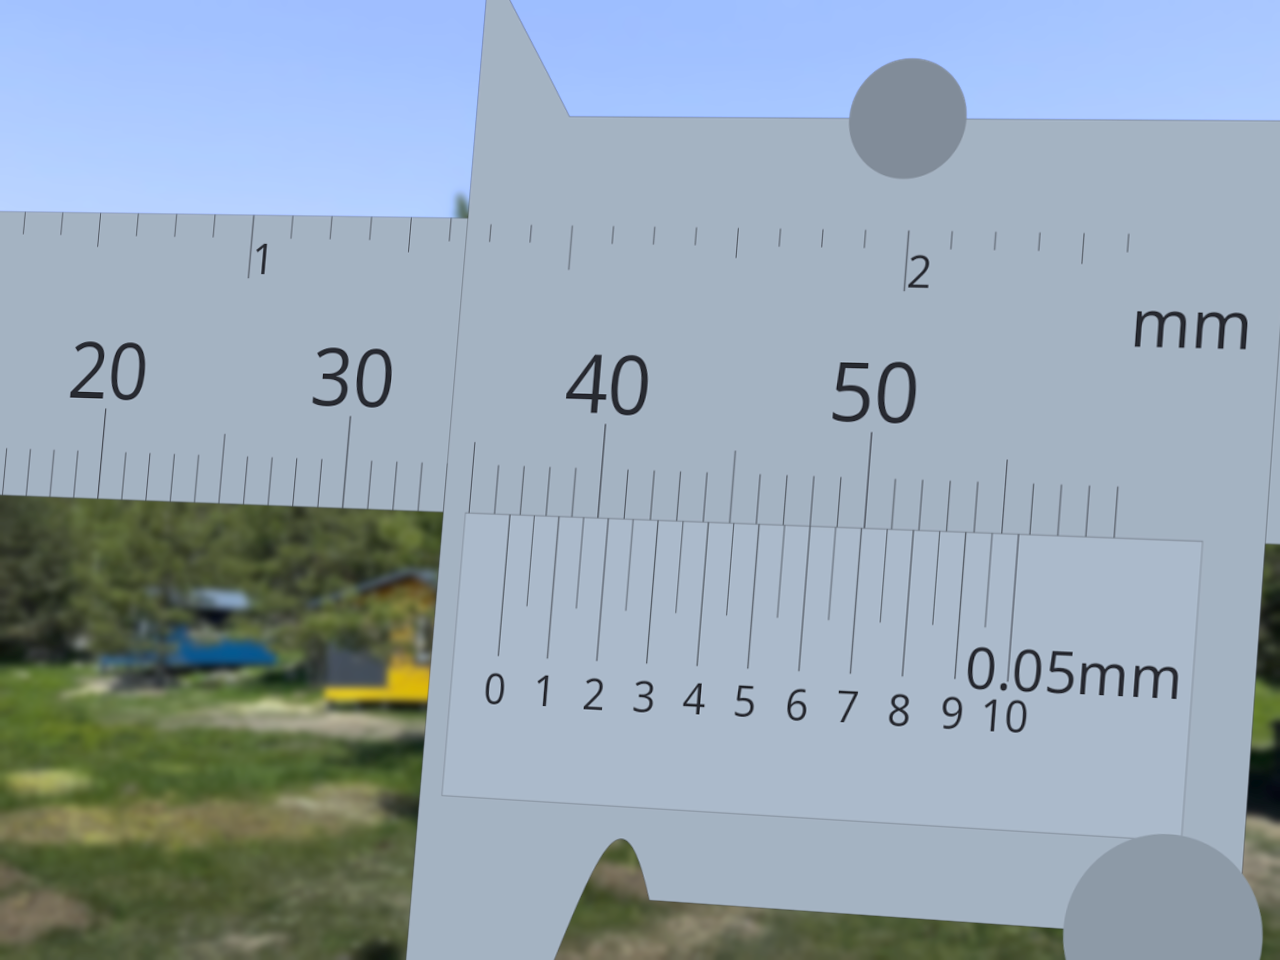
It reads 36.60; mm
